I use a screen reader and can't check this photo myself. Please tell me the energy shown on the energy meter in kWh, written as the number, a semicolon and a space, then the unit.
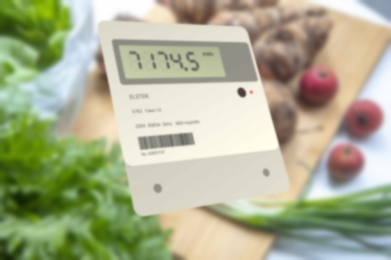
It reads 7174.5; kWh
